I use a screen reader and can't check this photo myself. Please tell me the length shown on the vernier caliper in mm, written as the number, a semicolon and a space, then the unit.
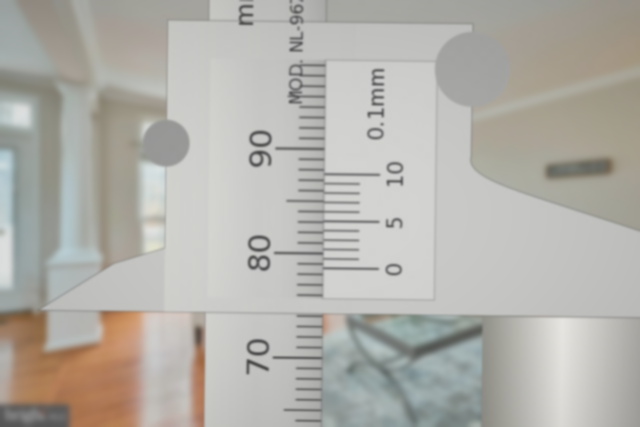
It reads 78.6; mm
